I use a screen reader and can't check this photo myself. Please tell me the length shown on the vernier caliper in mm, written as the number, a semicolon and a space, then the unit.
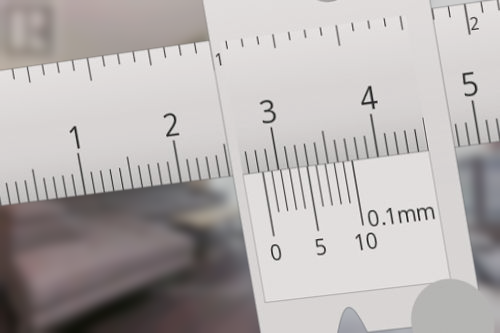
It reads 28.4; mm
